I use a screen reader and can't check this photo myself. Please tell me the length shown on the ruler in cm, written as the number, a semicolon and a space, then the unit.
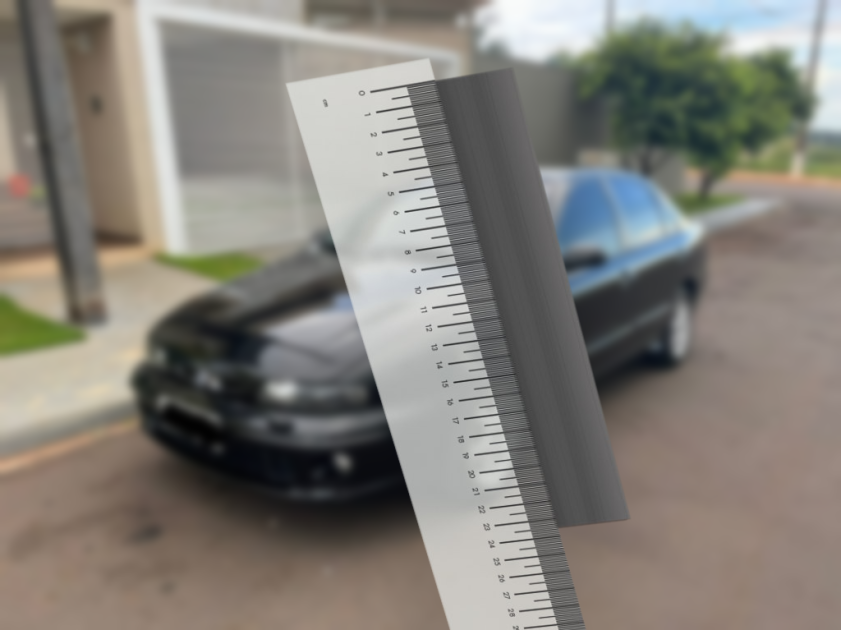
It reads 23.5; cm
